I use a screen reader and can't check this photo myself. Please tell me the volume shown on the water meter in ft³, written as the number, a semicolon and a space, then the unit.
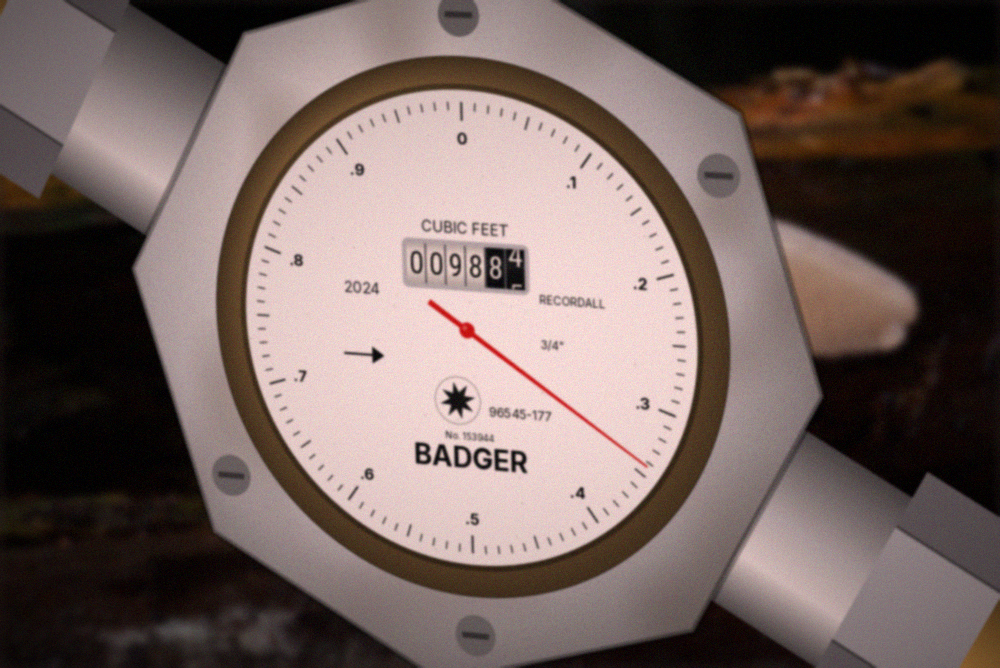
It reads 9884.34; ft³
